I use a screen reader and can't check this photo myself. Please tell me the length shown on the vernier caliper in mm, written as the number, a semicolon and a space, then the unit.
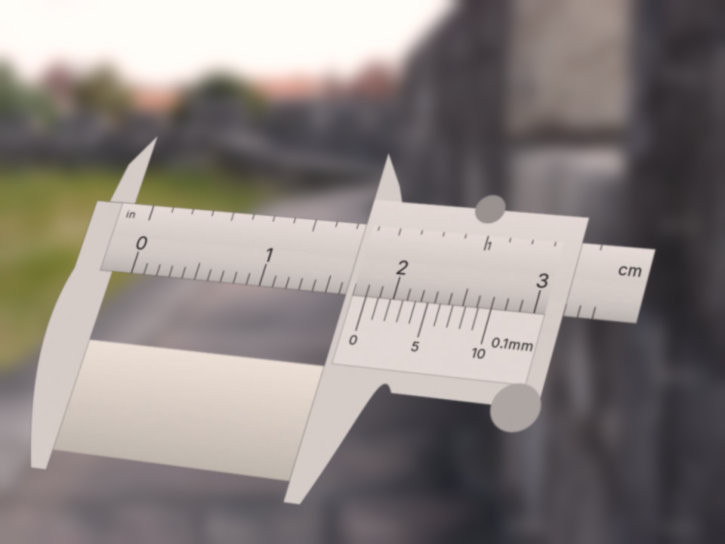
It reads 18.0; mm
